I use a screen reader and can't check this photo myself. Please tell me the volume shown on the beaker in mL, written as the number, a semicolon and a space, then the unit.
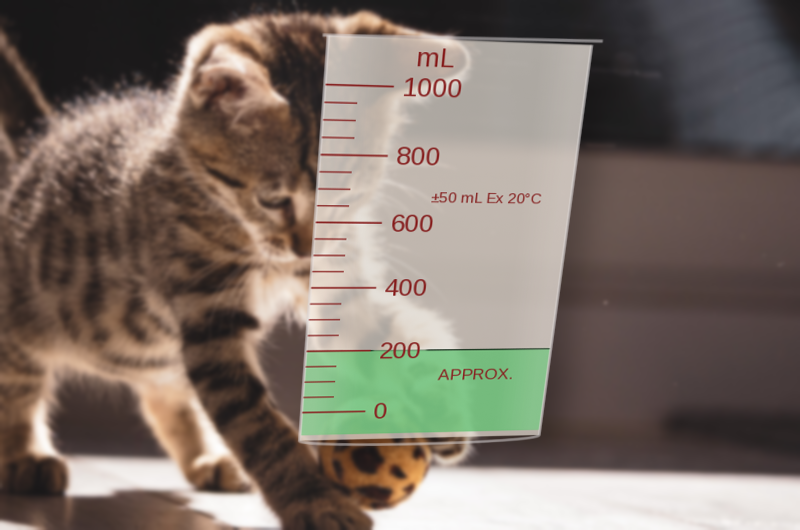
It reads 200; mL
